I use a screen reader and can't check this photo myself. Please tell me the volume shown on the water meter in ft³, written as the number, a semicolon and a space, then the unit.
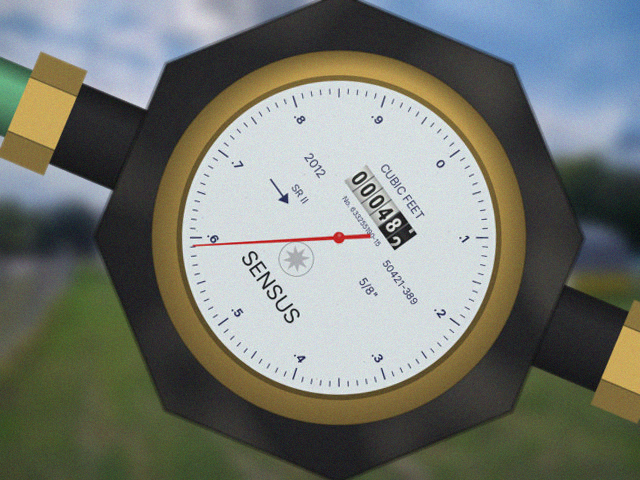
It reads 481.59; ft³
